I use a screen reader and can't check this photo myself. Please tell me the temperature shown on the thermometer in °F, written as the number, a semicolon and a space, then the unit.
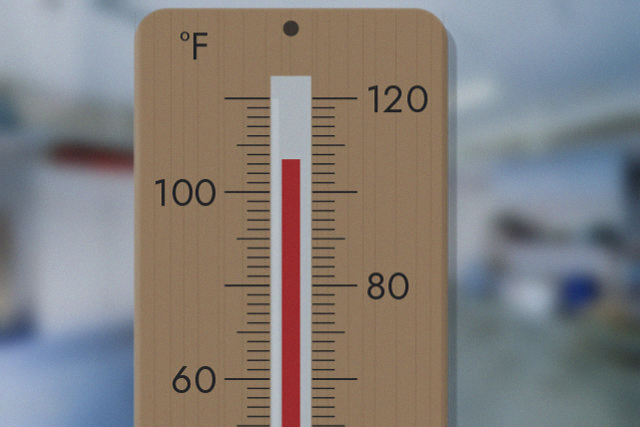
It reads 107; °F
